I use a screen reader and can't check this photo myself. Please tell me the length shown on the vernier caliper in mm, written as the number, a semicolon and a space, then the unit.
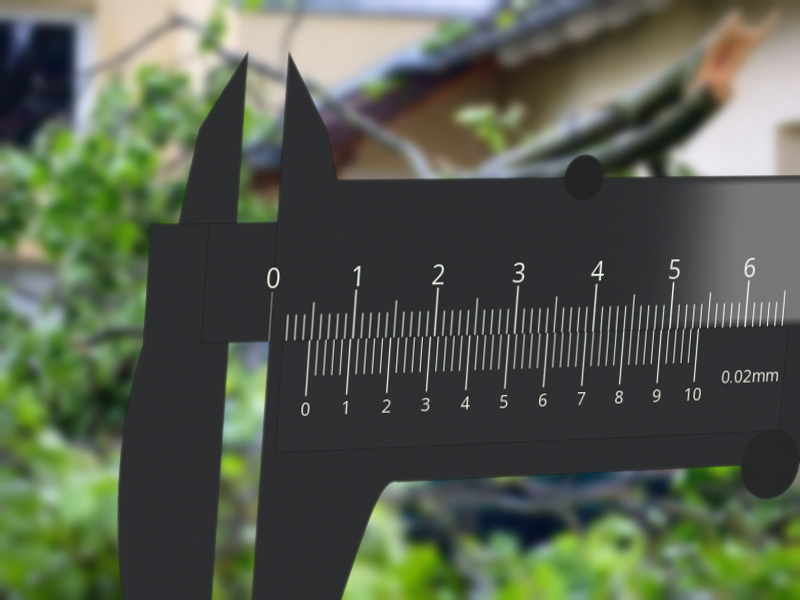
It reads 4.8; mm
